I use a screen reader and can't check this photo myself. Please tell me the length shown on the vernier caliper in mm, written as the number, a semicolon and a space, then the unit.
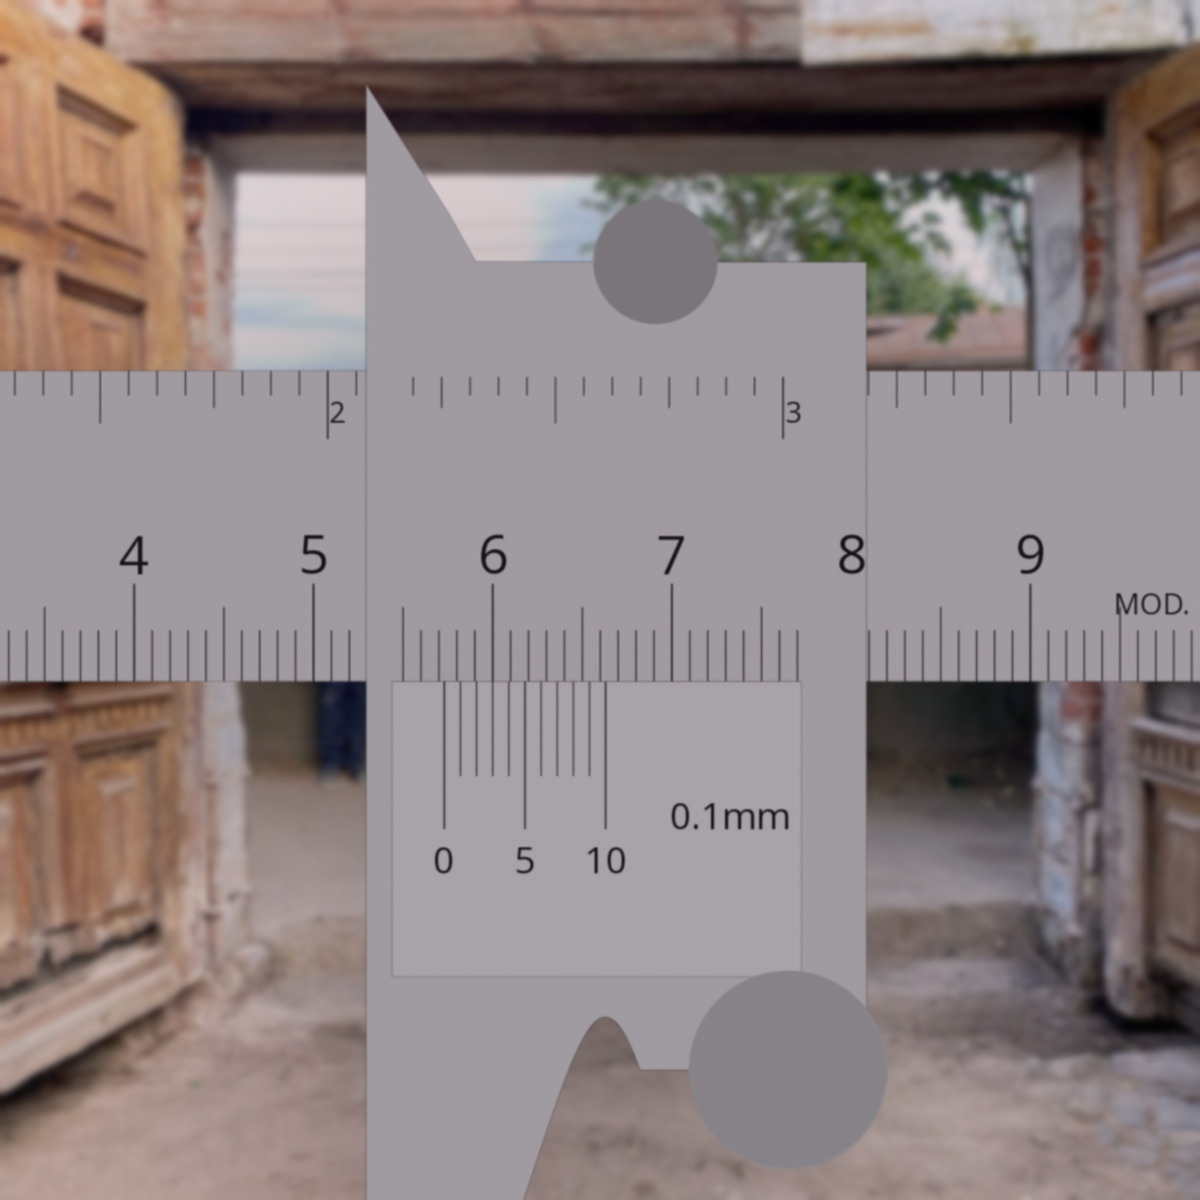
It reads 57.3; mm
